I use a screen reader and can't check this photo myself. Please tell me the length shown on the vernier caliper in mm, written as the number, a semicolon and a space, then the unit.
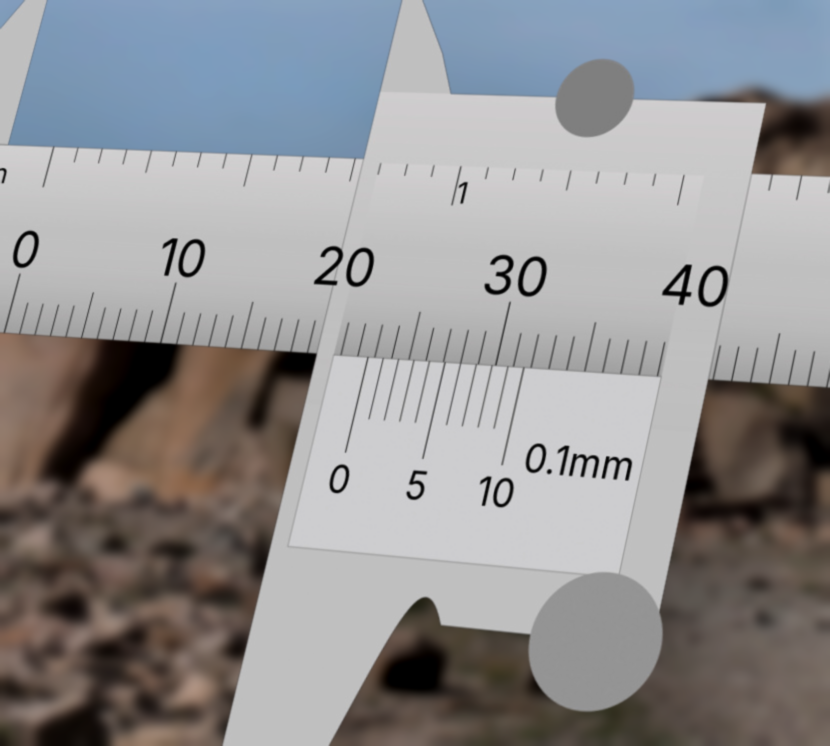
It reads 22.6; mm
